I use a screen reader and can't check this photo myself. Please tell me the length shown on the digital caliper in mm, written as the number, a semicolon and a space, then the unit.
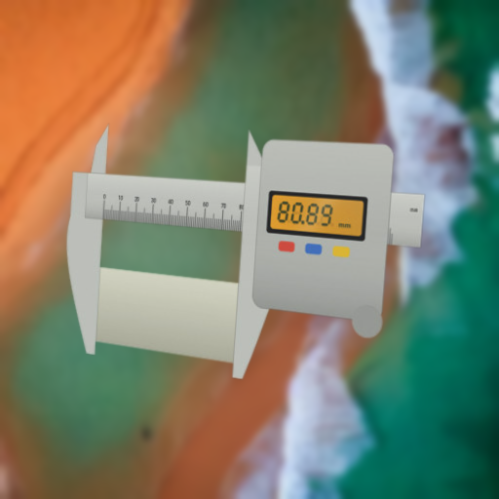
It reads 80.89; mm
